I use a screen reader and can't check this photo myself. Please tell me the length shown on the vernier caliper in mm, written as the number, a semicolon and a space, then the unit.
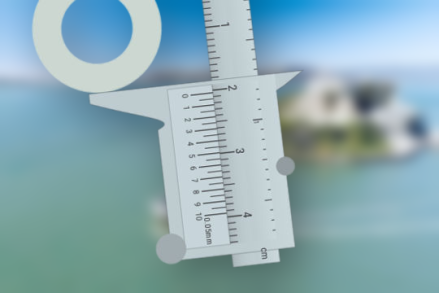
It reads 20.4; mm
